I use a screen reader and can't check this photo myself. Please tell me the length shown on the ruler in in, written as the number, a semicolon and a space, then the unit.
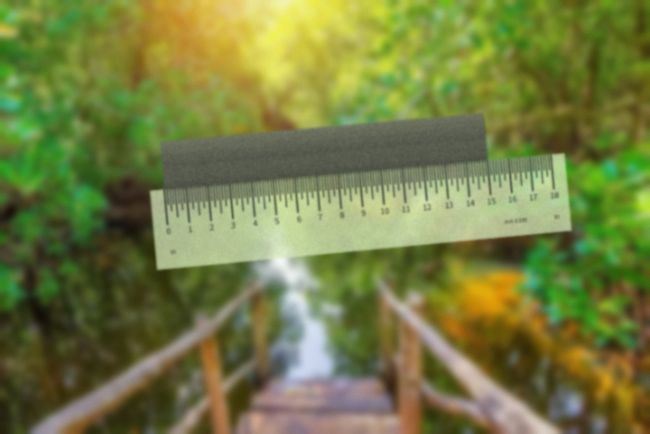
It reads 15; in
